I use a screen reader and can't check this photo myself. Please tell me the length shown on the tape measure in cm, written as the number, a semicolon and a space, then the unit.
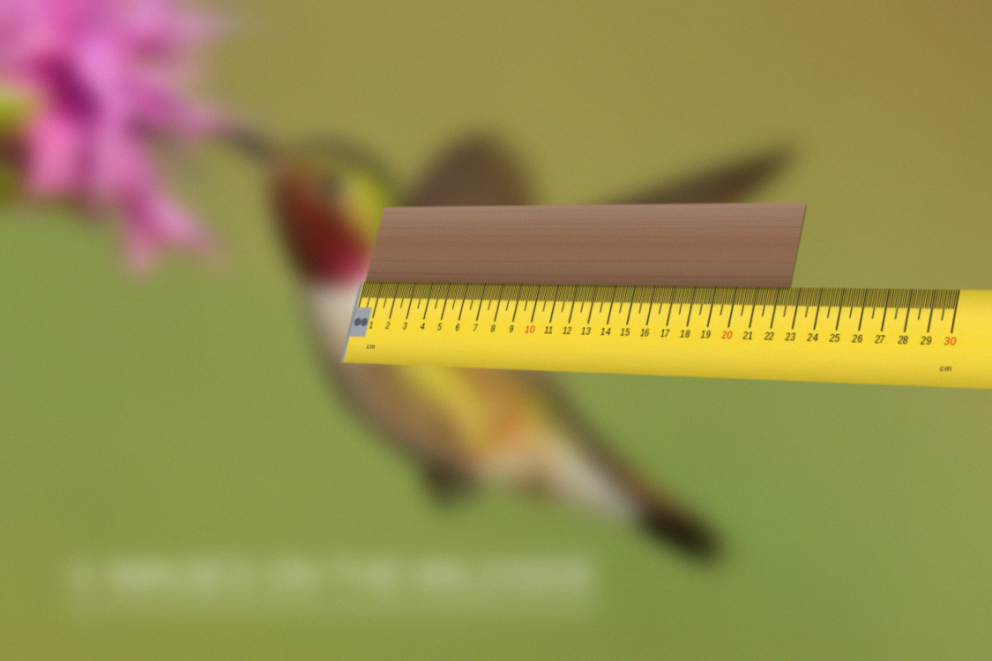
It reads 22.5; cm
